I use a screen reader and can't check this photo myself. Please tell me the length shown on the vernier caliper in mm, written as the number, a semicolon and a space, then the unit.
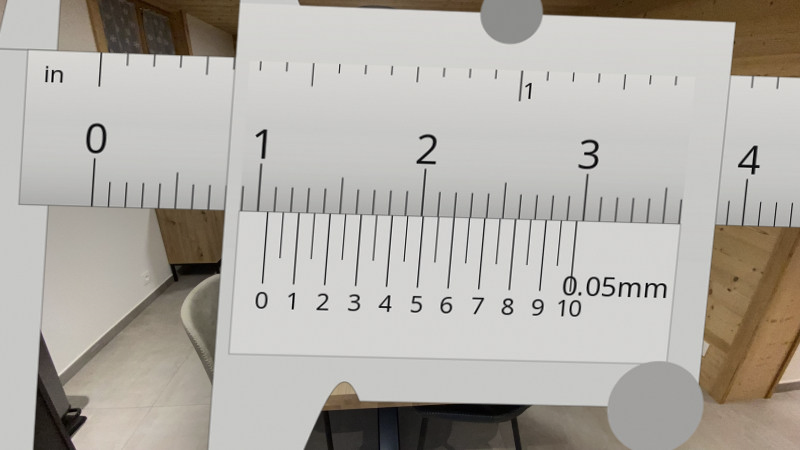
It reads 10.6; mm
